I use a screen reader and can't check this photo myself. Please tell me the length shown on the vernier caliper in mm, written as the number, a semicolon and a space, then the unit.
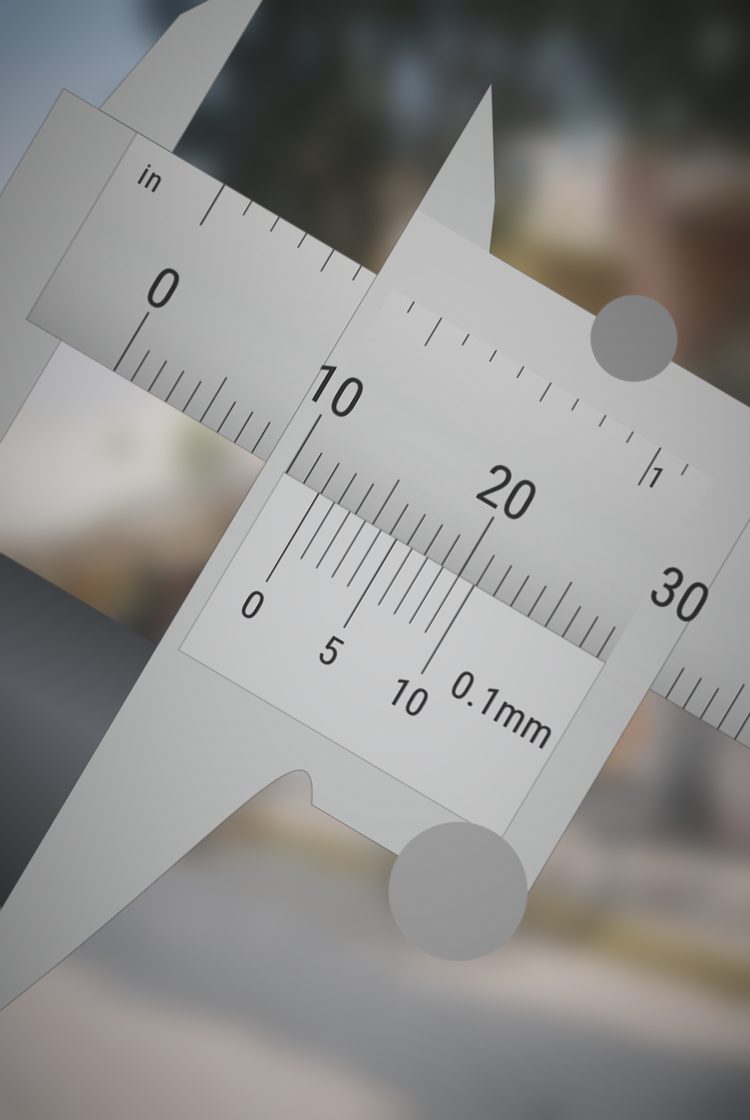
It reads 11.9; mm
